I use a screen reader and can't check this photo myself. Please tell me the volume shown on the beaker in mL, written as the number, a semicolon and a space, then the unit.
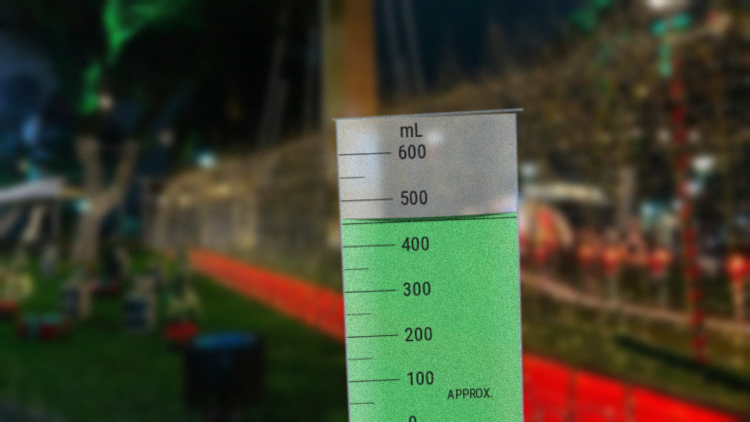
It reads 450; mL
